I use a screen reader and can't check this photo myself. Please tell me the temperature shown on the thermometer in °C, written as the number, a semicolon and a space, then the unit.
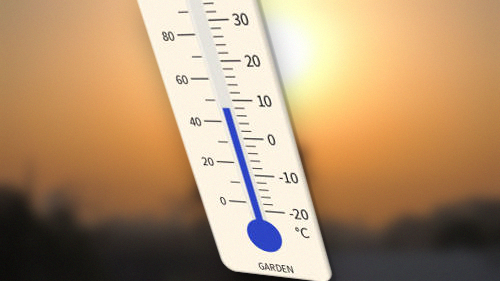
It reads 8; °C
